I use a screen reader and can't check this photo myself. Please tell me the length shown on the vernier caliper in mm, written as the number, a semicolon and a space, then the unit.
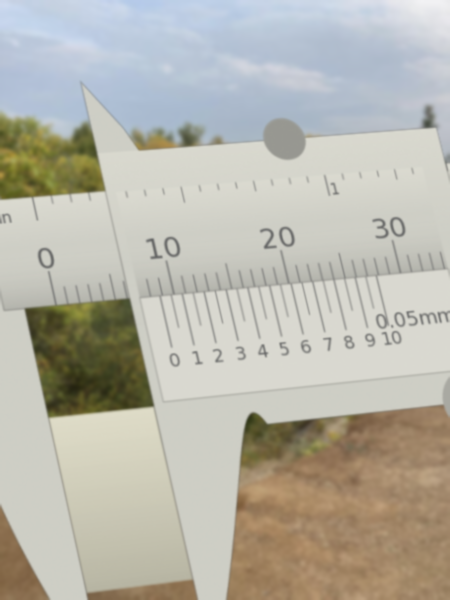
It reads 8.8; mm
